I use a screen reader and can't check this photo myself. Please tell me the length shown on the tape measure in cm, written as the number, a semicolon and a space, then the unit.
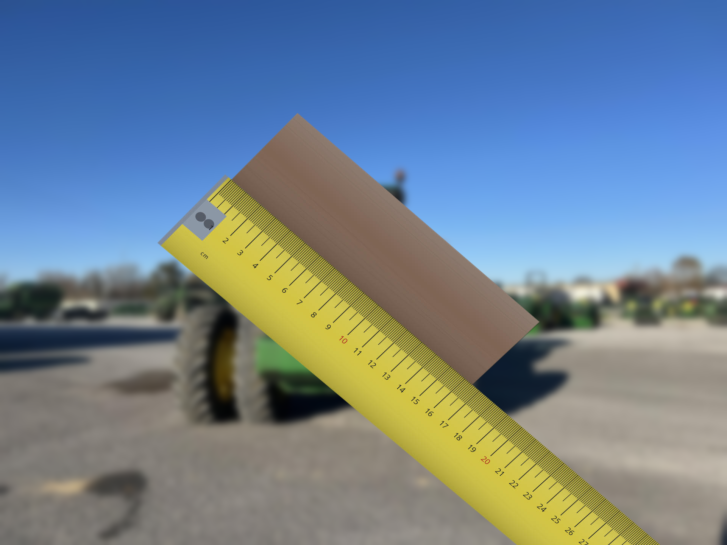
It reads 16.5; cm
